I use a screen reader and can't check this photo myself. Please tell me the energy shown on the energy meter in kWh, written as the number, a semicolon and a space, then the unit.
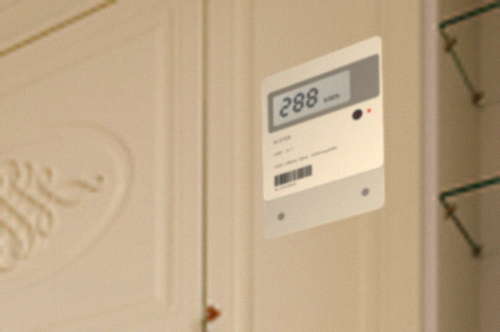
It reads 288; kWh
